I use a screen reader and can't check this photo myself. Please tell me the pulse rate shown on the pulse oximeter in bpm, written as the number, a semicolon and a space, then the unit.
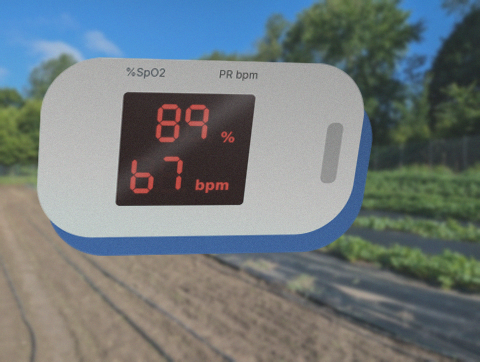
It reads 67; bpm
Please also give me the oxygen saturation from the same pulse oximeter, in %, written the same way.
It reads 89; %
